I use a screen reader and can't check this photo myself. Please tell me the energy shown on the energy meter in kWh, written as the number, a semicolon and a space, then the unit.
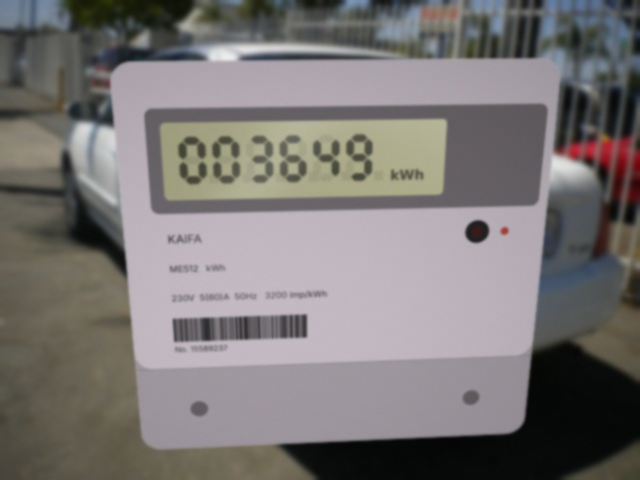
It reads 3649; kWh
